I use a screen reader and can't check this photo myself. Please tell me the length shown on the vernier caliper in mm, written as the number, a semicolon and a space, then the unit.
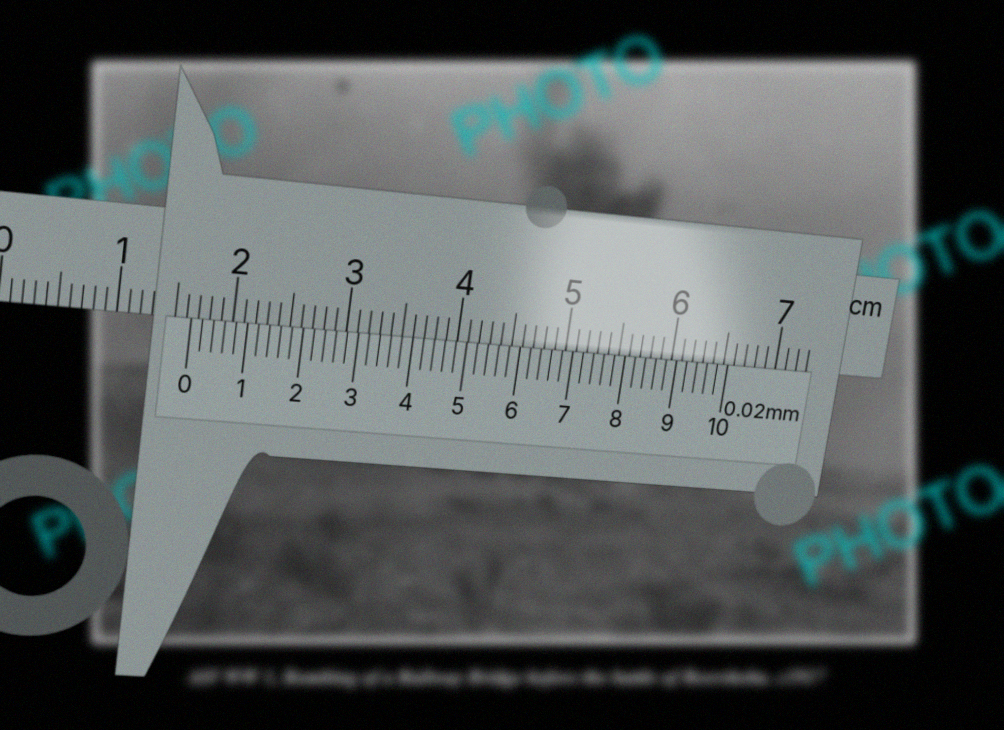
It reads 16.4; mm
